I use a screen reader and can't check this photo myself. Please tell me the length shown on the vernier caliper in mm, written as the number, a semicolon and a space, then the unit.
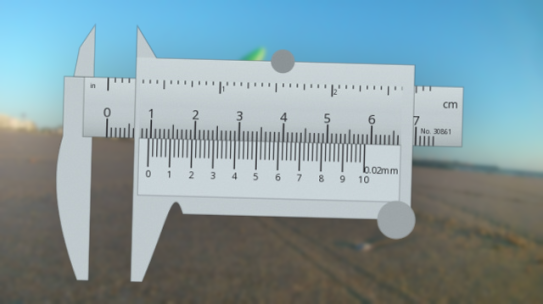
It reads 9.5; mm
